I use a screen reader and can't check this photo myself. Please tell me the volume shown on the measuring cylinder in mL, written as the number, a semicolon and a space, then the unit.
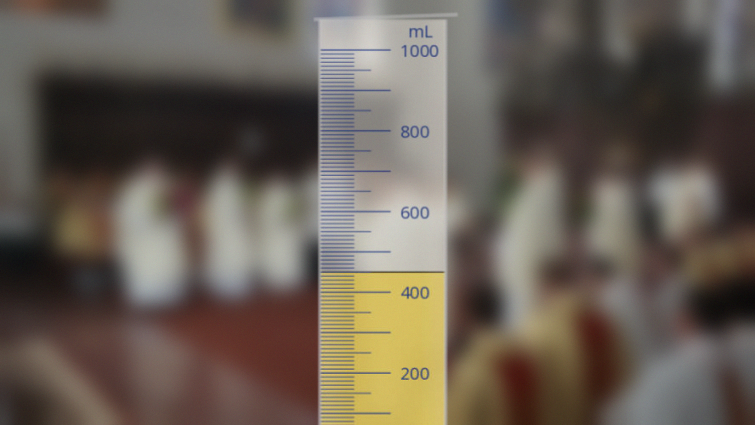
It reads 450; mL
